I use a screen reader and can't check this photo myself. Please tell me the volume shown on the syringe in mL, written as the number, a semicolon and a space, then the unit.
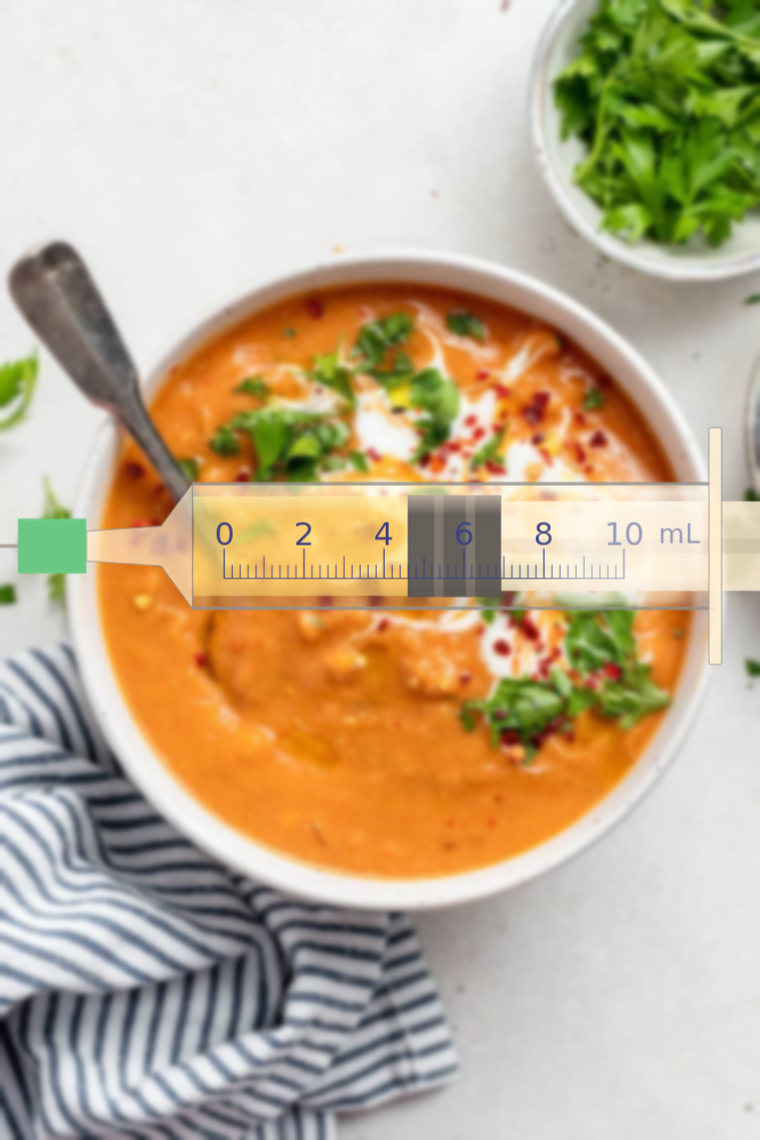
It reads 4.6; mL
